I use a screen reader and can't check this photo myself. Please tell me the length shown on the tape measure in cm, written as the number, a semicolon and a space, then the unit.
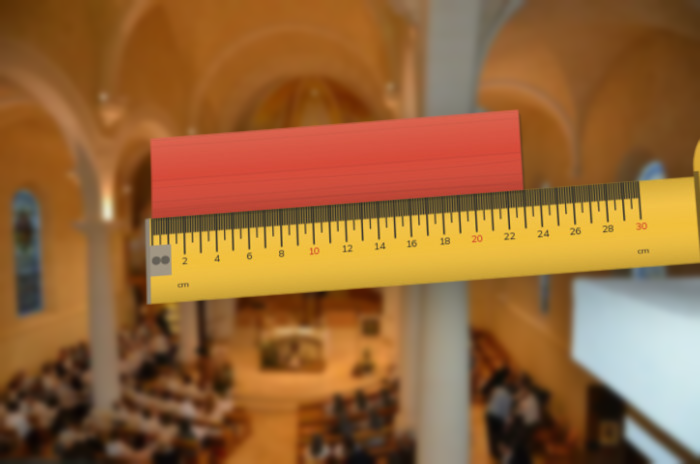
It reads 23; cm
